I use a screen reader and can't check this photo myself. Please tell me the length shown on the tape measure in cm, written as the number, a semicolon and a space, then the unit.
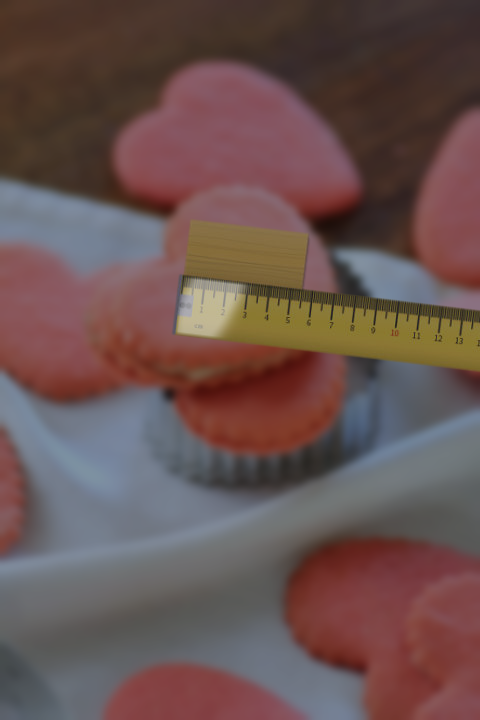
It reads 5.5; cm
